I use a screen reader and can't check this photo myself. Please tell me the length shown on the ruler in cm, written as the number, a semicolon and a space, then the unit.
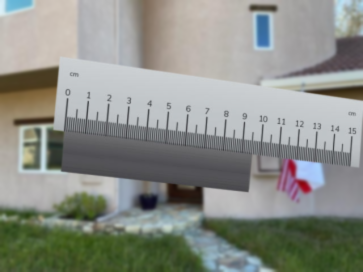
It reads 9.5; cm
